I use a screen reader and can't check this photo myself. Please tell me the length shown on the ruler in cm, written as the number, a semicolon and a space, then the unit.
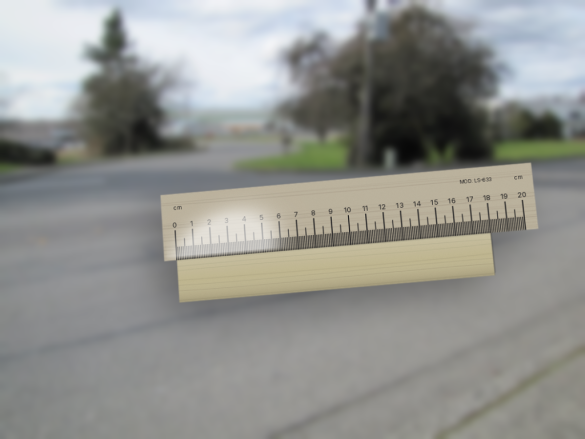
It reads 18; cm
